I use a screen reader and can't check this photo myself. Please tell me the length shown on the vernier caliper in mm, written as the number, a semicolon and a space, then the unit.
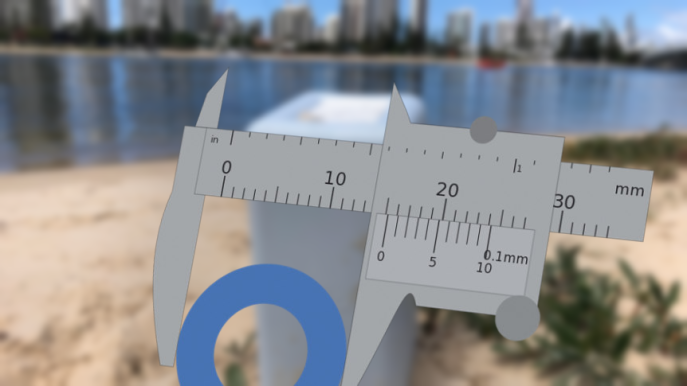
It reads 15.2; mm
